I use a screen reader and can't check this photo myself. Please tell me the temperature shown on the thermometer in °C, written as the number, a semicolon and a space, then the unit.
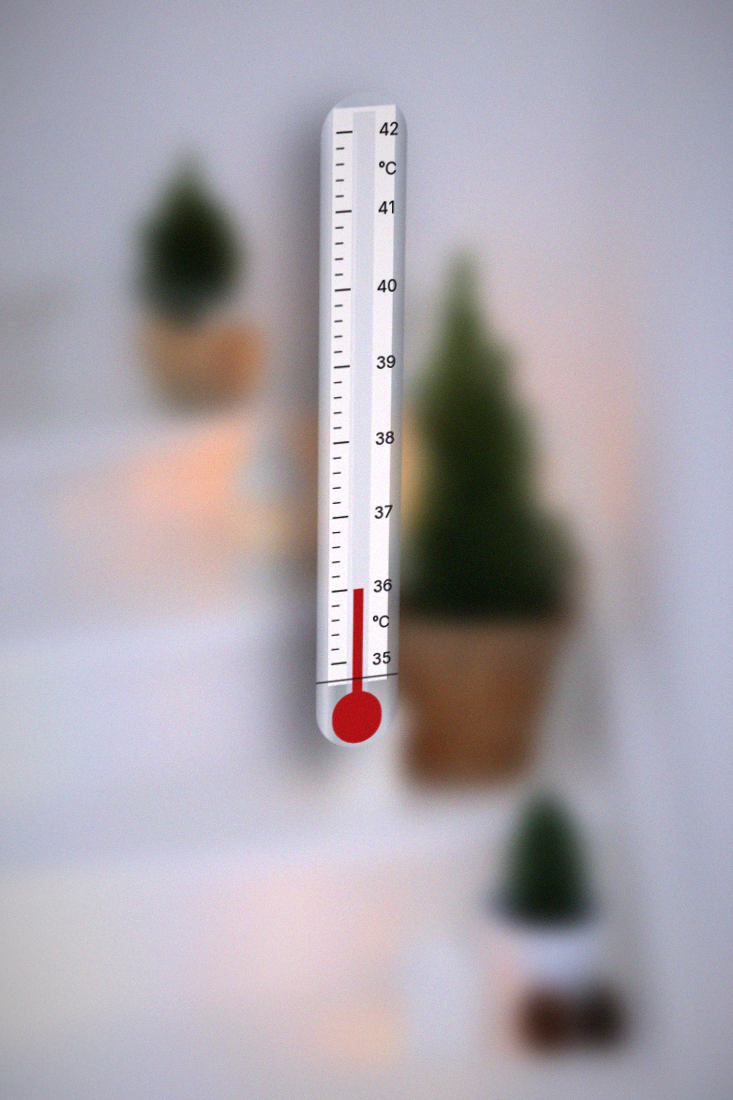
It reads 36; °C
